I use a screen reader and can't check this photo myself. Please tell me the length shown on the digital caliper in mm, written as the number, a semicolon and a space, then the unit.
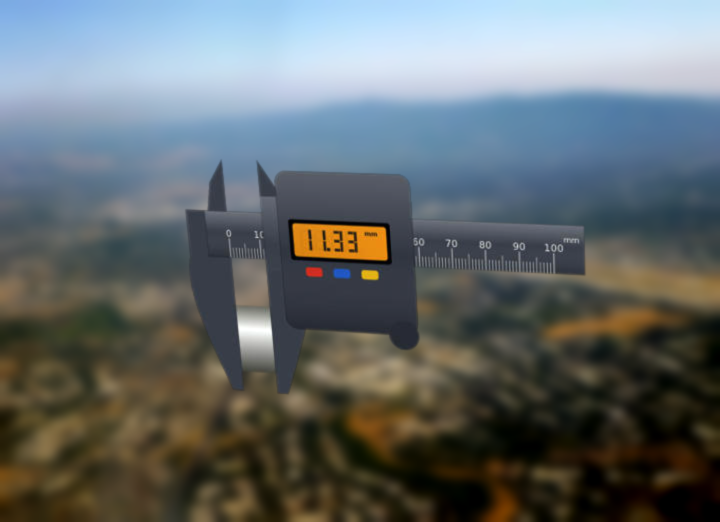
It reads 11.33; mm
